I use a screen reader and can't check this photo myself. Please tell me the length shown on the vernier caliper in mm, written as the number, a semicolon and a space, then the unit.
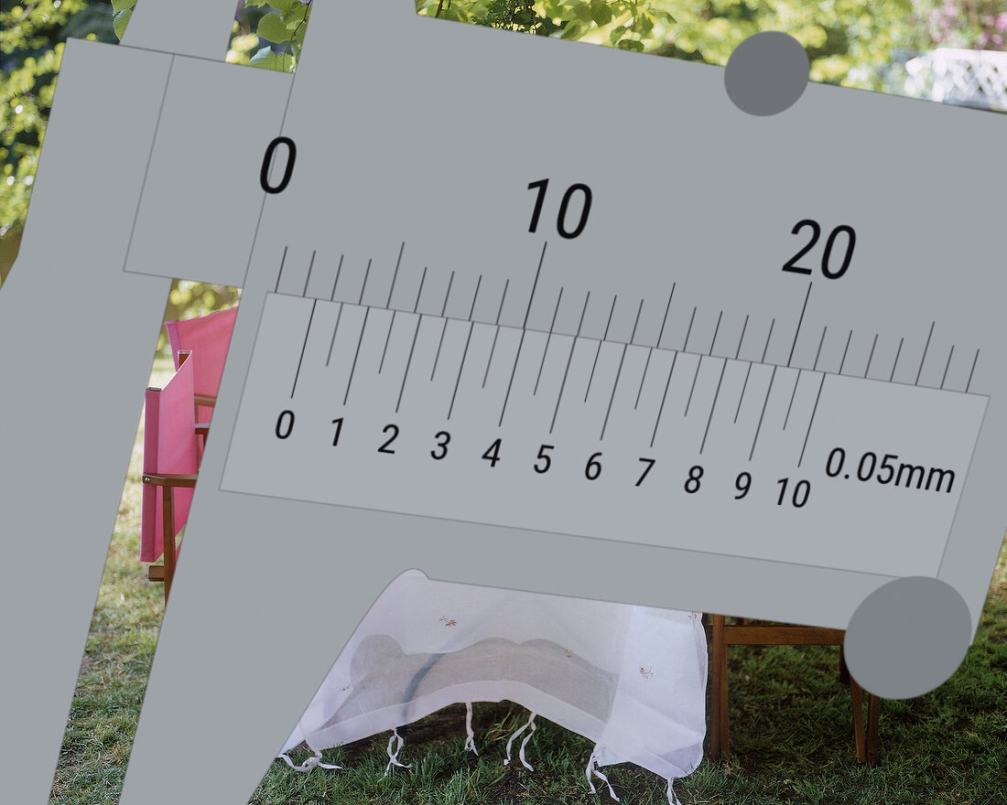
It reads 2.45; mm
